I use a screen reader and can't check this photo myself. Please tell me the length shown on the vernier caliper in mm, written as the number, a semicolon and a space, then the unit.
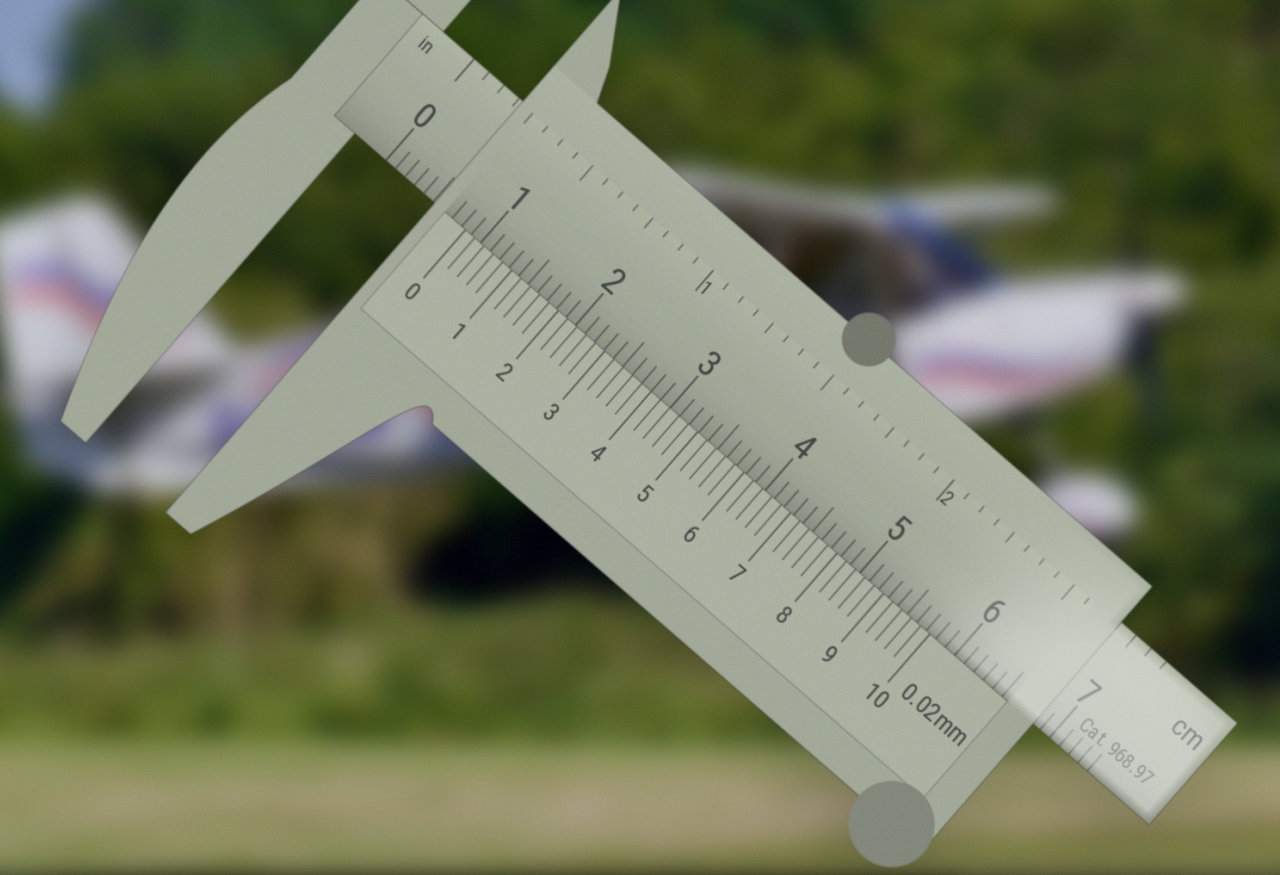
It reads 8.4; mm
